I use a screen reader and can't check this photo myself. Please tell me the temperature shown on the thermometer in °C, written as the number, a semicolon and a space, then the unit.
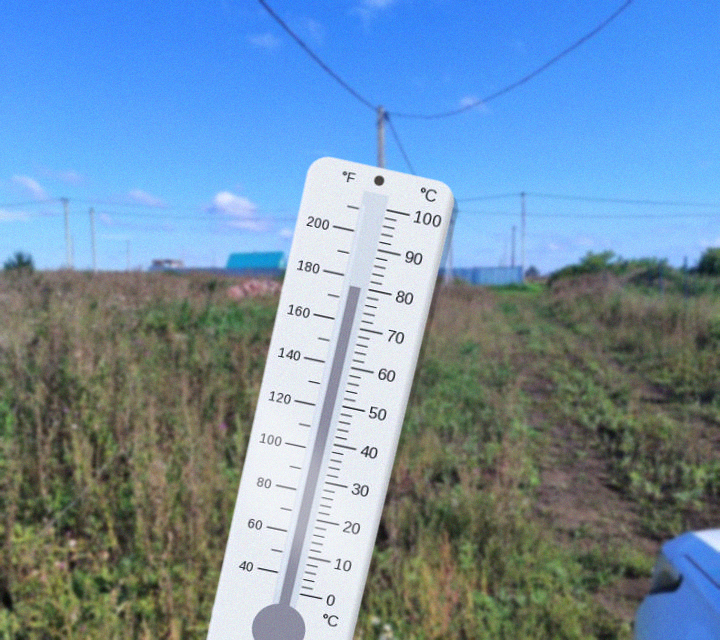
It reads 80; °C
